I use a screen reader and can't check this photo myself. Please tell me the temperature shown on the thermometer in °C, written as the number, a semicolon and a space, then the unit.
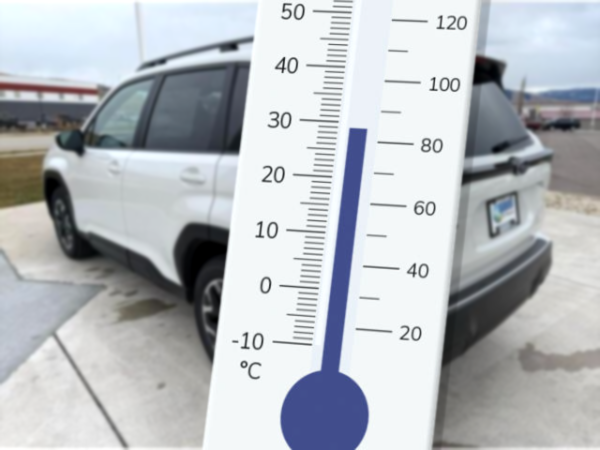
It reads 29; °C
